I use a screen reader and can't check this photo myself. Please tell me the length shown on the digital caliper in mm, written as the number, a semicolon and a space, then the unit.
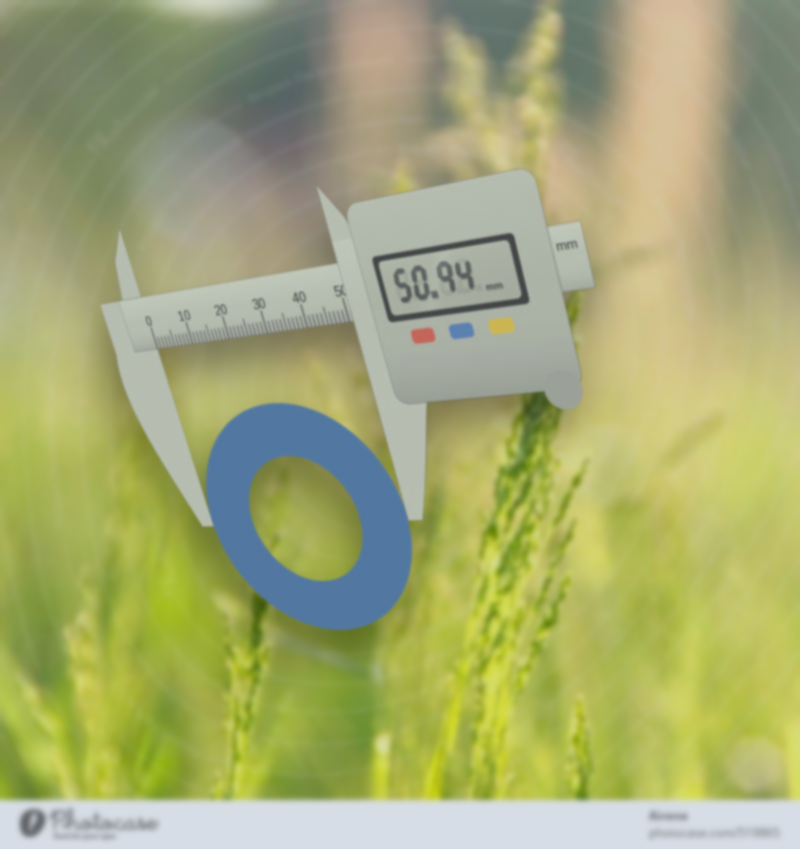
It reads 50.94; mm
